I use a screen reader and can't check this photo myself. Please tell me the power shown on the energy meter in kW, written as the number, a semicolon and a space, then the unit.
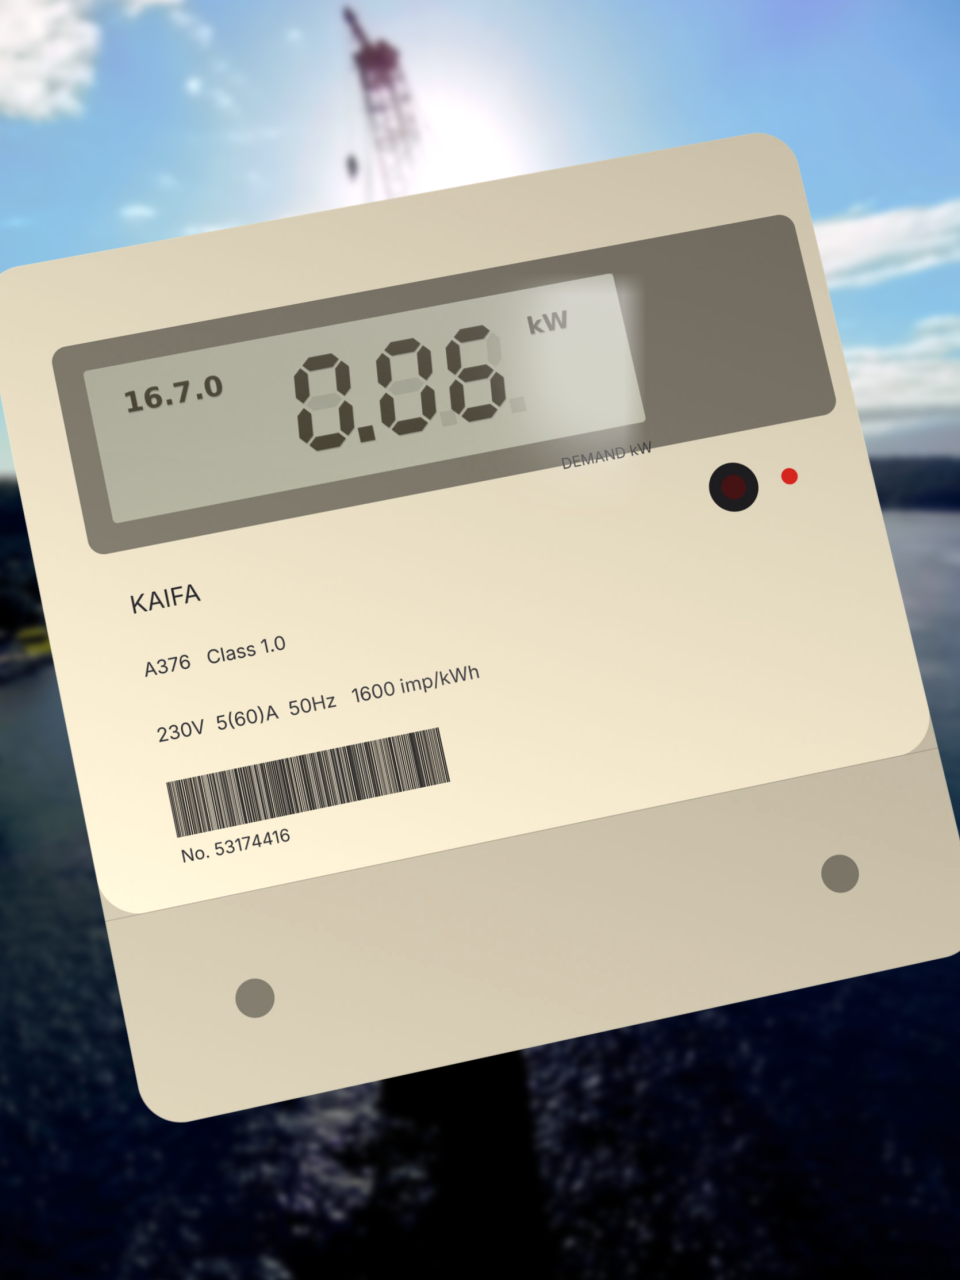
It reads 0.06; kW
